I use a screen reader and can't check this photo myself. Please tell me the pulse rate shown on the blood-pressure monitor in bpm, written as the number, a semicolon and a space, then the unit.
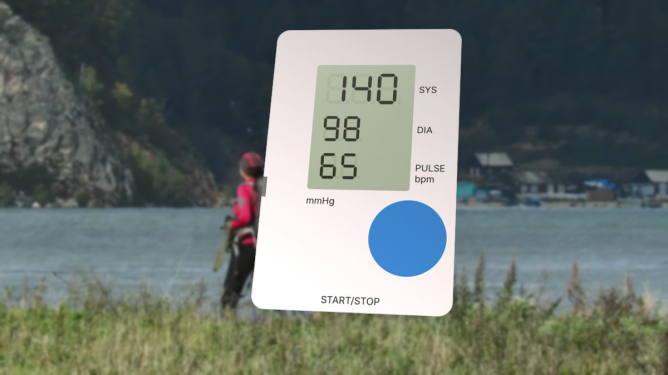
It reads 65; bpm
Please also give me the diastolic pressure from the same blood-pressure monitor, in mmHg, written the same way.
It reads 98; mmHg
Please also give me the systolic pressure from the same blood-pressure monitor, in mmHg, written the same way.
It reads 140; mmHg
